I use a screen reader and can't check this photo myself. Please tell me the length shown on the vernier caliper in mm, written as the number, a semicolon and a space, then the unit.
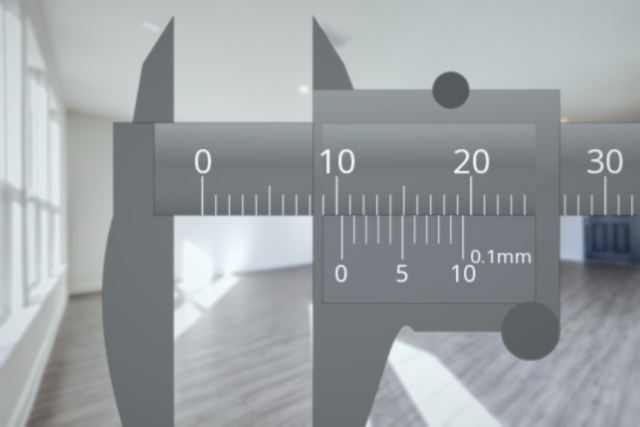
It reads 10.4; mm
